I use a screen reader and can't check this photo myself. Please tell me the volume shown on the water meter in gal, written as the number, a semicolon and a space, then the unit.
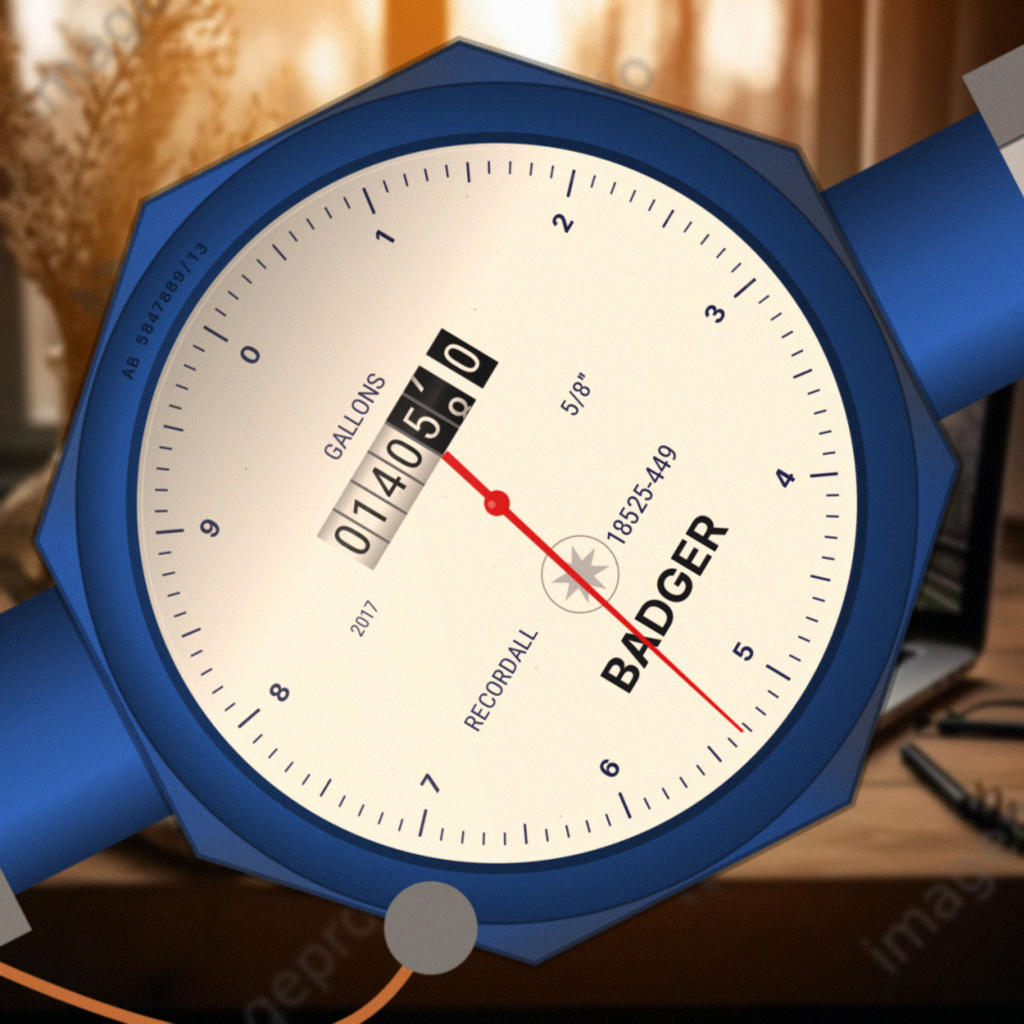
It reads 140575.3; gal
